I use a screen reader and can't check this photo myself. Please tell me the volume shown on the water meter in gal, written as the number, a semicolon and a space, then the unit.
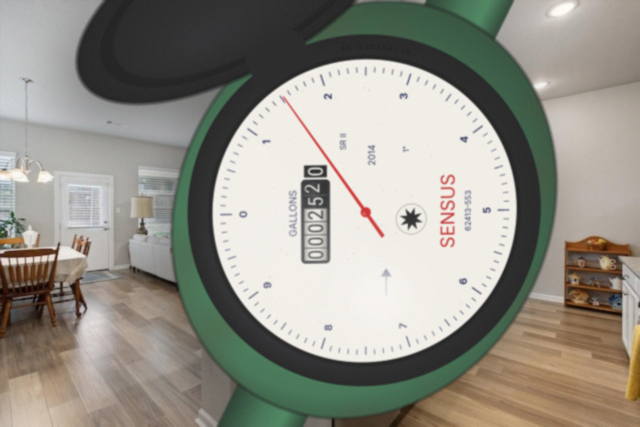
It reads 2521.5; gal
